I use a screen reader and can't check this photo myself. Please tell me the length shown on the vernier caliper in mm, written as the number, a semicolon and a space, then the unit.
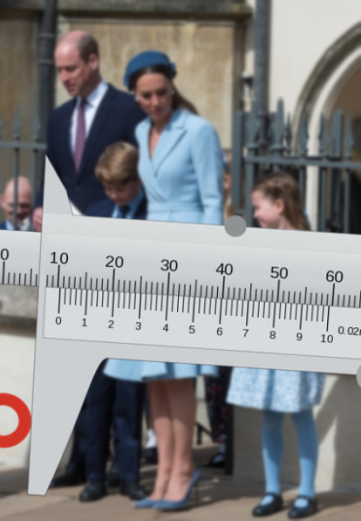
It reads 10.4; mm
